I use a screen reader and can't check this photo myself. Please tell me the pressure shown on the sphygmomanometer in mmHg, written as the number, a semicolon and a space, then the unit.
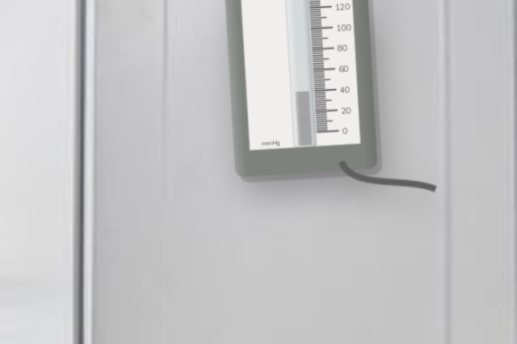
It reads 40; mmHg
